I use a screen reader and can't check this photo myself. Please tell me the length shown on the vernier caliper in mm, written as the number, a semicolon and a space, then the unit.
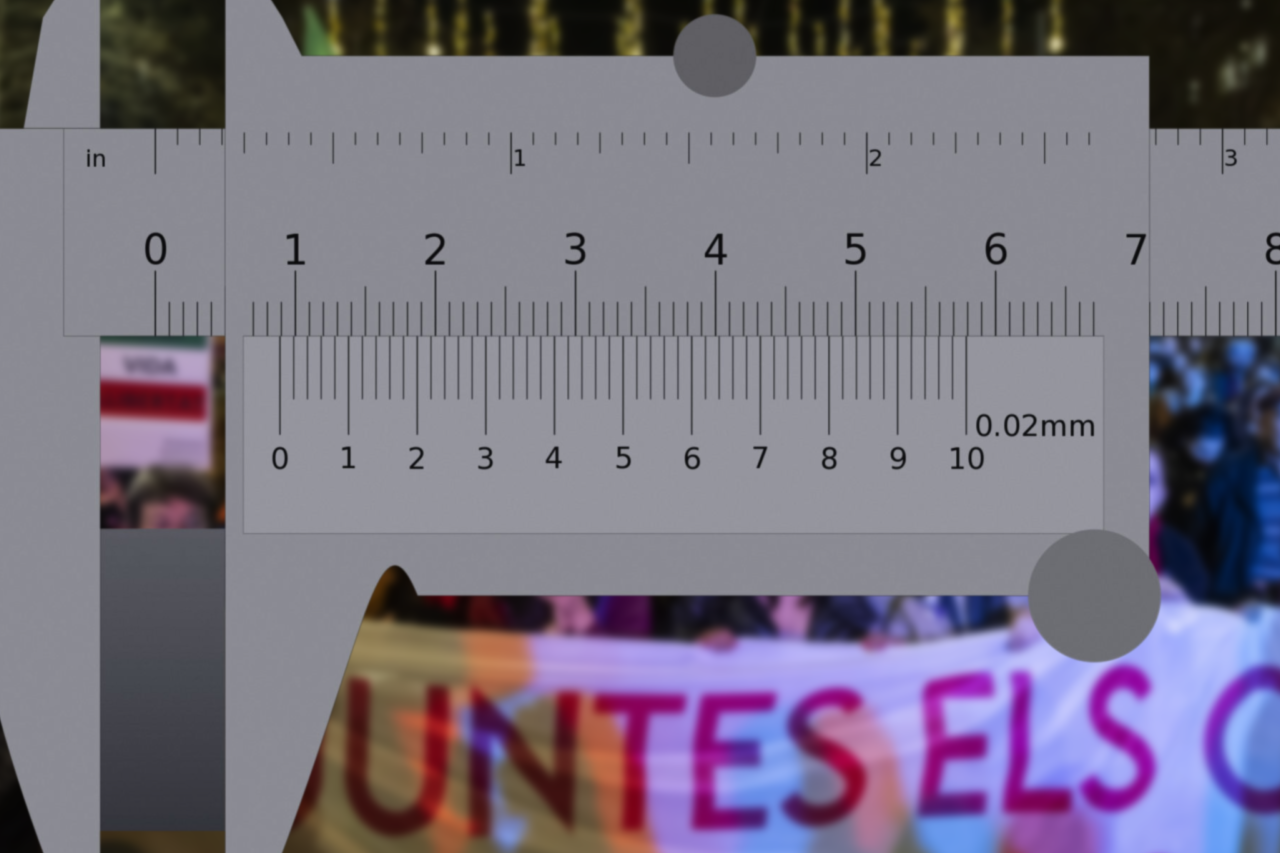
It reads 8.9; mm
